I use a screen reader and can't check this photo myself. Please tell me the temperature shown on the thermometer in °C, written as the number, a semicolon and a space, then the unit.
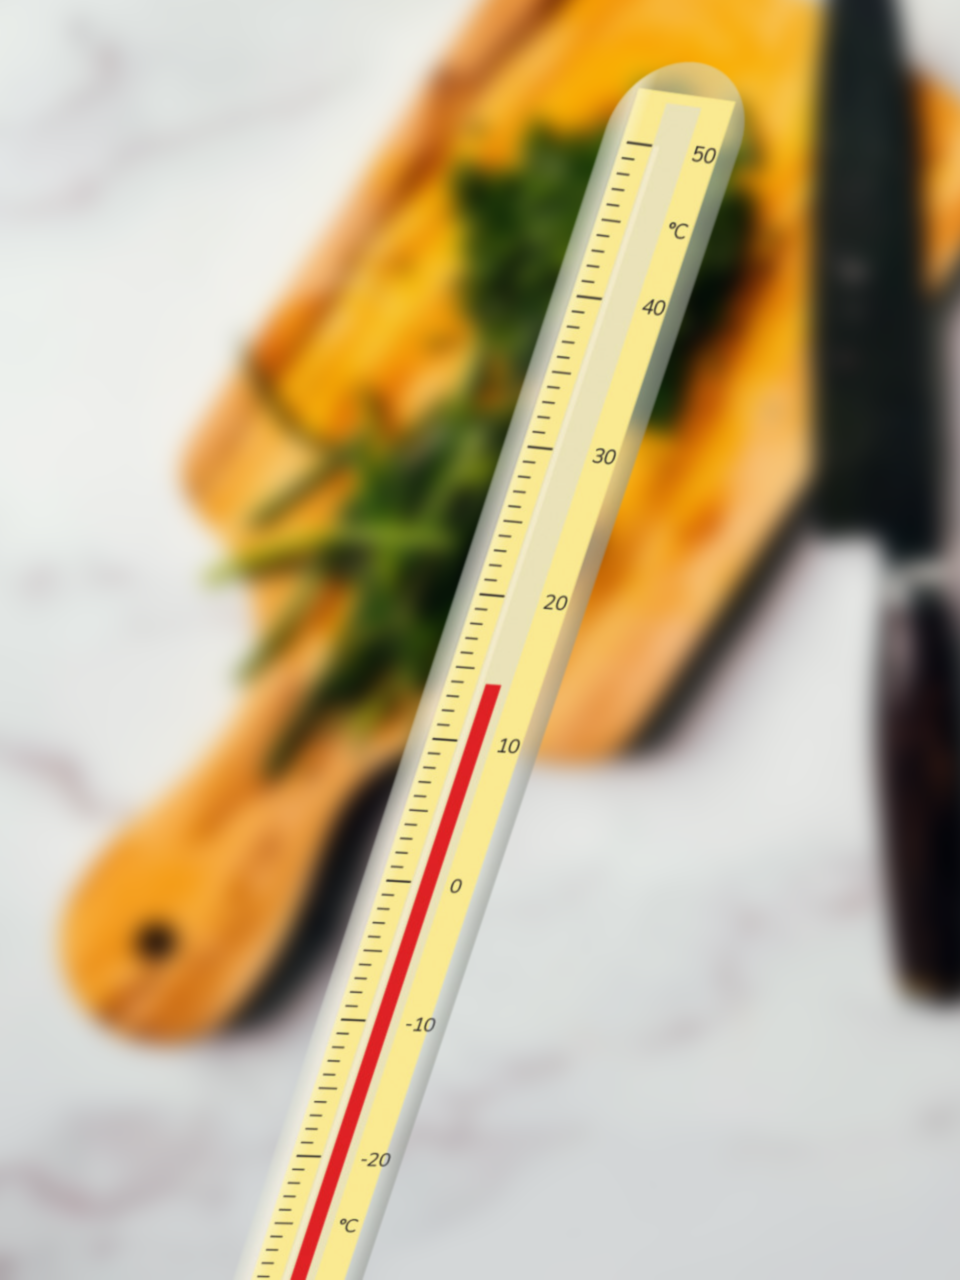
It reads 14; °C
